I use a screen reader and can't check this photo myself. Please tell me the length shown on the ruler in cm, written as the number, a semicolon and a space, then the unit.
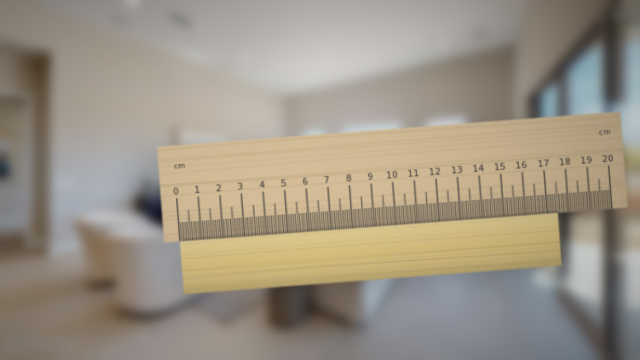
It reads 17.5; cm
